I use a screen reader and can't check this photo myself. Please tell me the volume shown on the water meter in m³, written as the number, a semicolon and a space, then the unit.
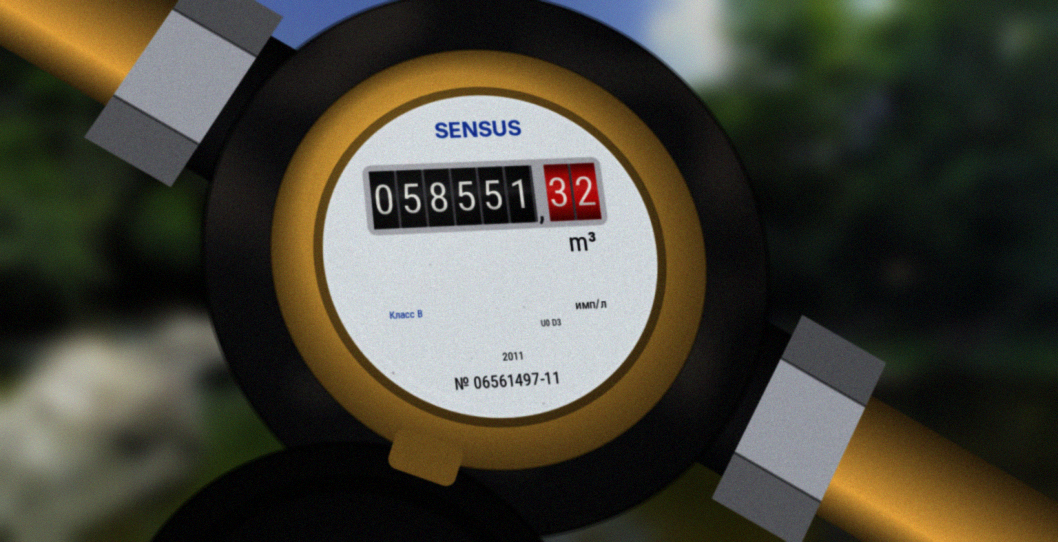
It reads 58551.32; m³
